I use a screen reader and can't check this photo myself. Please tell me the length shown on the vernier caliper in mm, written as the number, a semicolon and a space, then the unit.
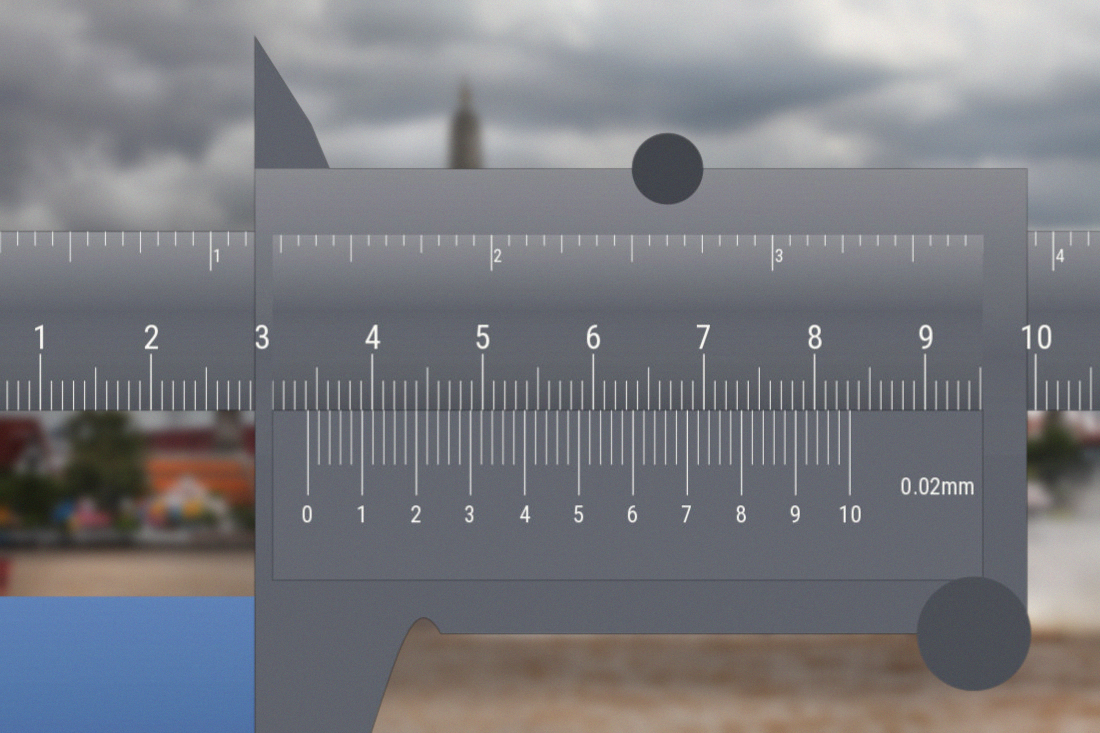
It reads 34.2; mm
